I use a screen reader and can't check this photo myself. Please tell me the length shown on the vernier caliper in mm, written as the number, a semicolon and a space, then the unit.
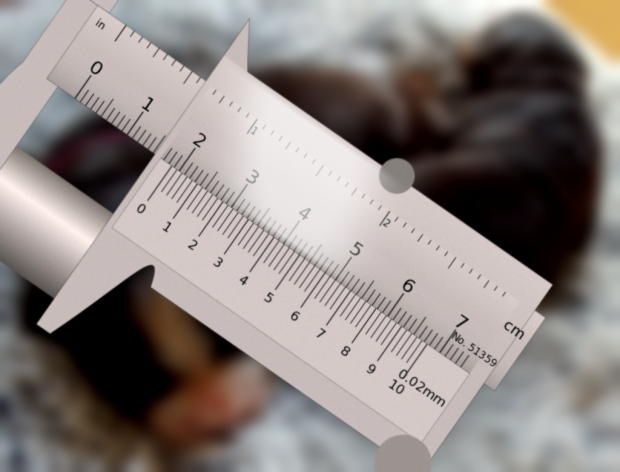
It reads 18.6; mm
